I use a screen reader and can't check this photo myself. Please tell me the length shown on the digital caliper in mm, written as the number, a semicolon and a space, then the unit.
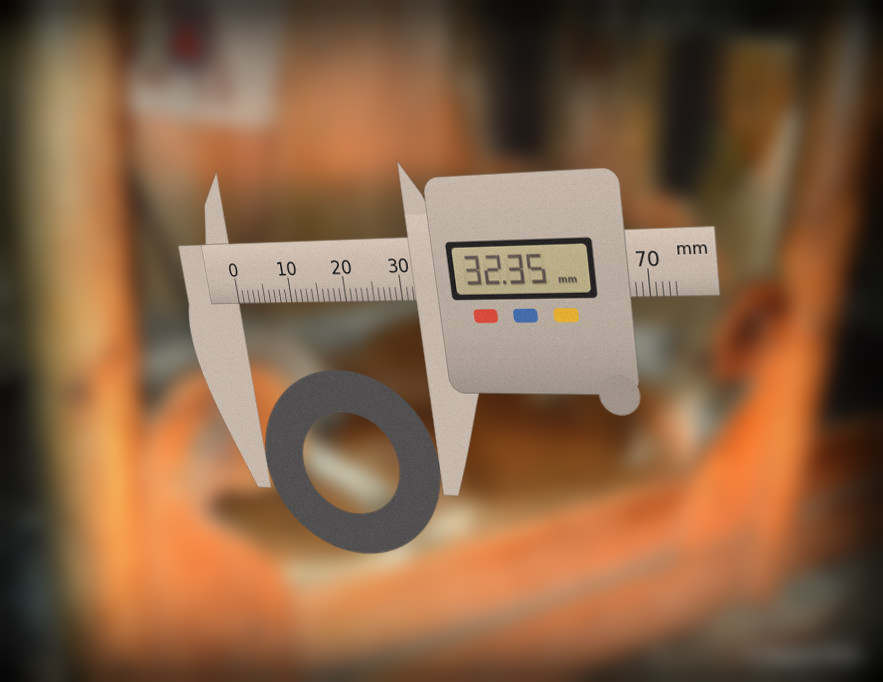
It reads 32.35; mm
